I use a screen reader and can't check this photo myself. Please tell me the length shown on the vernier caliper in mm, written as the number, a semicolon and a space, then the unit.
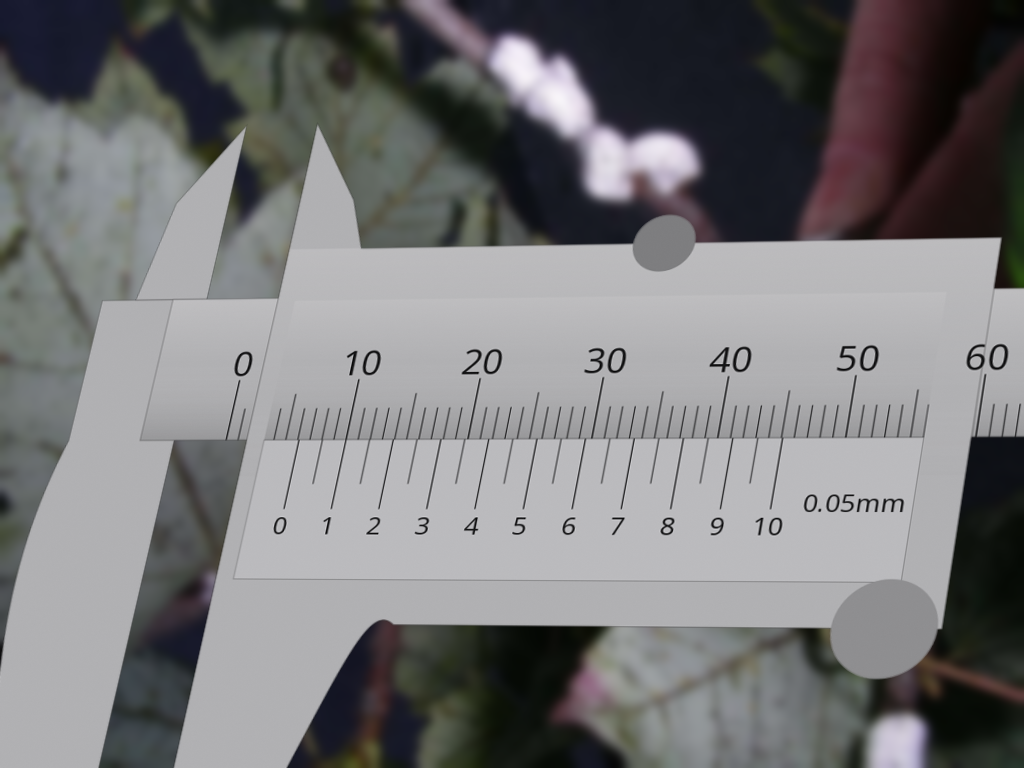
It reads 6.1; mm
